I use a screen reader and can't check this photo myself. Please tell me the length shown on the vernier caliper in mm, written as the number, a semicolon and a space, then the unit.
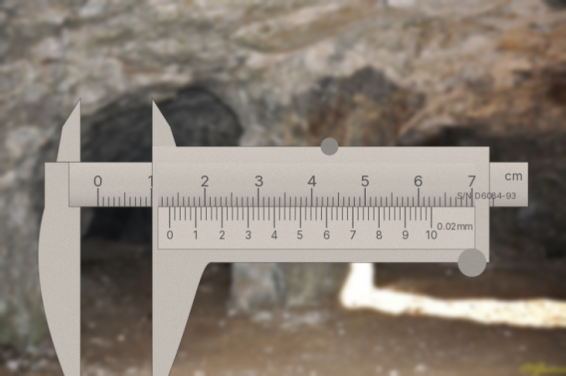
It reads 13.4; mm
